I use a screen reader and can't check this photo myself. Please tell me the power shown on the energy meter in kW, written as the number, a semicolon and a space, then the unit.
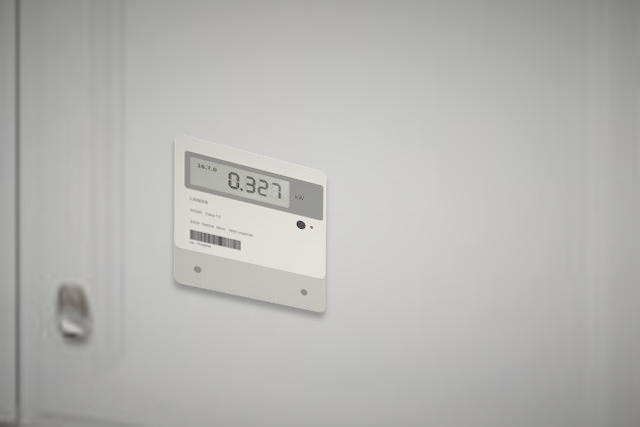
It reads 0.327; kW
